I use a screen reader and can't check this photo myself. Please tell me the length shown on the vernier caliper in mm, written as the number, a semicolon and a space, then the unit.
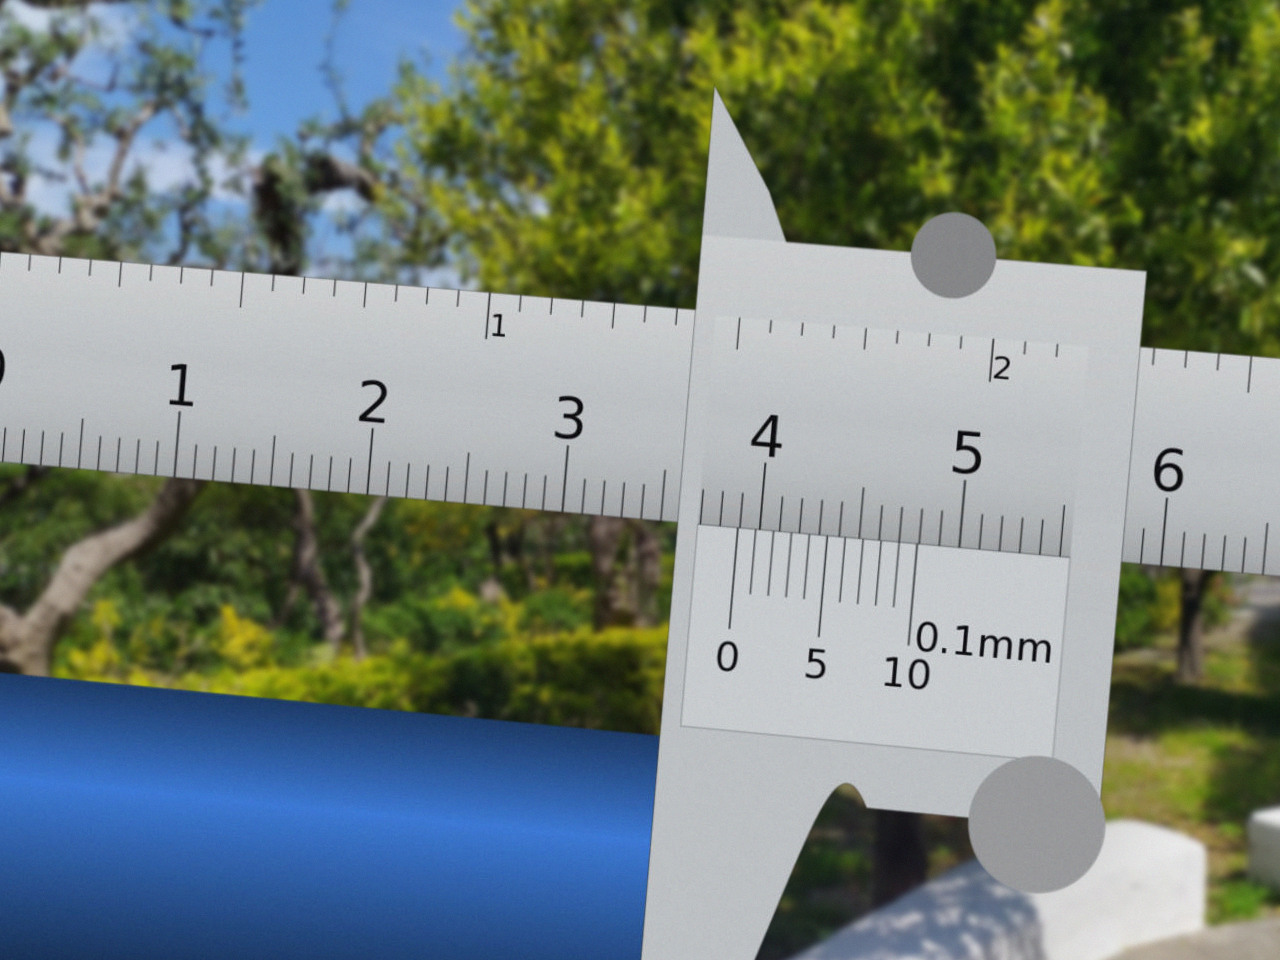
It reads 38.9; mm
